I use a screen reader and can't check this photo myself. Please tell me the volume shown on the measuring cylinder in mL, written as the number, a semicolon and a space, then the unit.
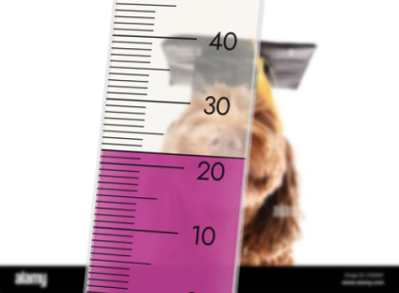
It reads 22; mL
